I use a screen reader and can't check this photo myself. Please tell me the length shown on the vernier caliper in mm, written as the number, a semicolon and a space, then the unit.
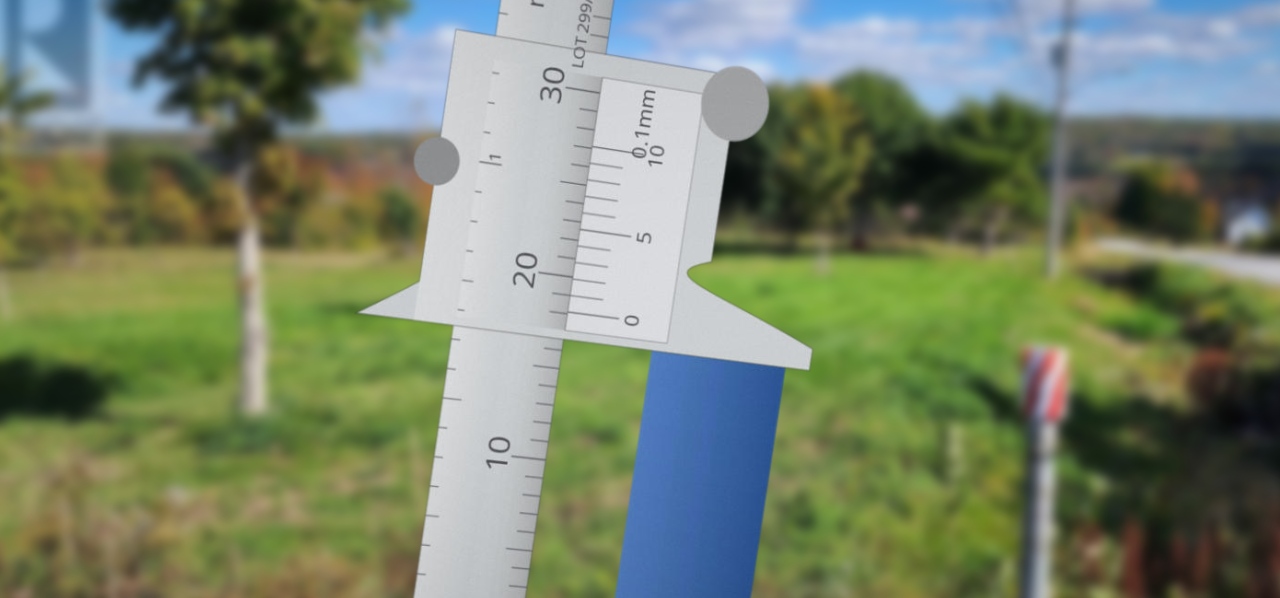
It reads 18.1; mm
